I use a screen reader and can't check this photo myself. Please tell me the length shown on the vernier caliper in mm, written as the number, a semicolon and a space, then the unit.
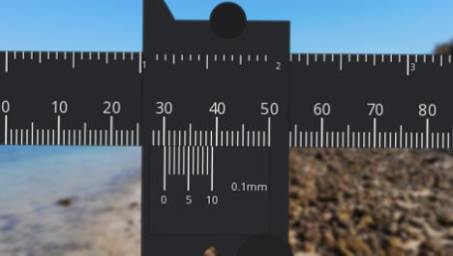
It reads 30.2; mm
